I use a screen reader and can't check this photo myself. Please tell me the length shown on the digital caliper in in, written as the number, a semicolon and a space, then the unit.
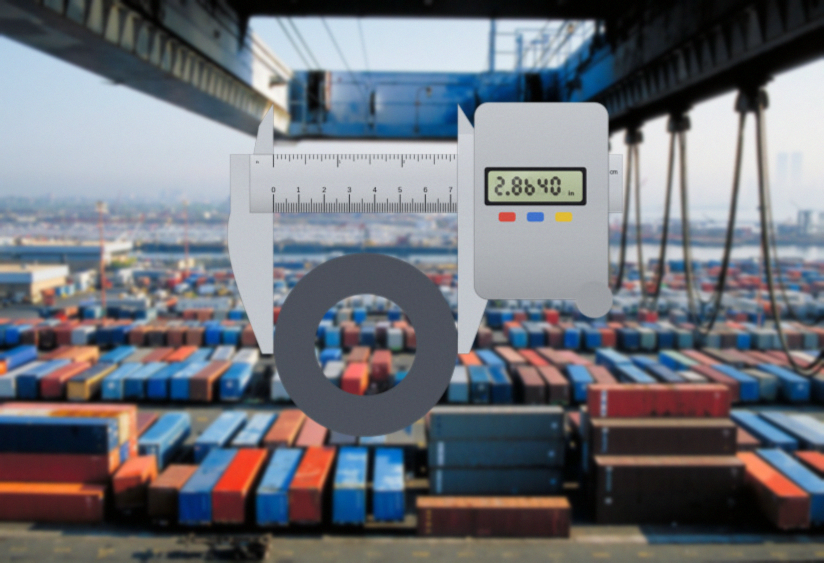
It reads 2.8640; in
